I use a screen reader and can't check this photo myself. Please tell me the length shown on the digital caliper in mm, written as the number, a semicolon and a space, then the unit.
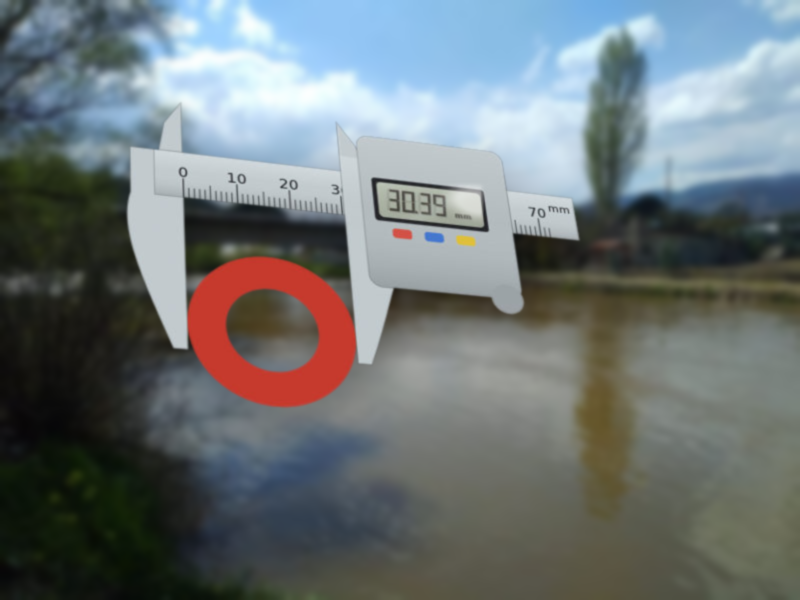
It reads 30.39; mm
